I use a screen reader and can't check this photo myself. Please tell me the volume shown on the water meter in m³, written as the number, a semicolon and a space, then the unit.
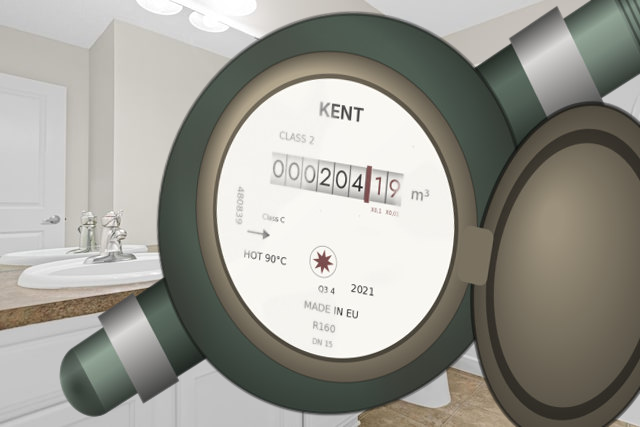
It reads 204.19; m³
